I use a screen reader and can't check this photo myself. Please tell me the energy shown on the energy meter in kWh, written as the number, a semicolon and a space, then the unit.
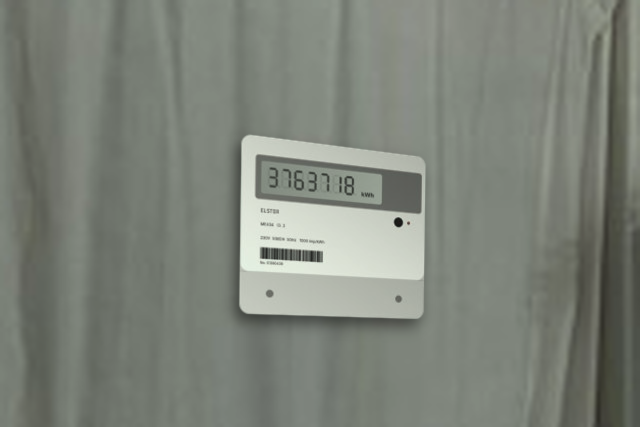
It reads 3763718; kWh
